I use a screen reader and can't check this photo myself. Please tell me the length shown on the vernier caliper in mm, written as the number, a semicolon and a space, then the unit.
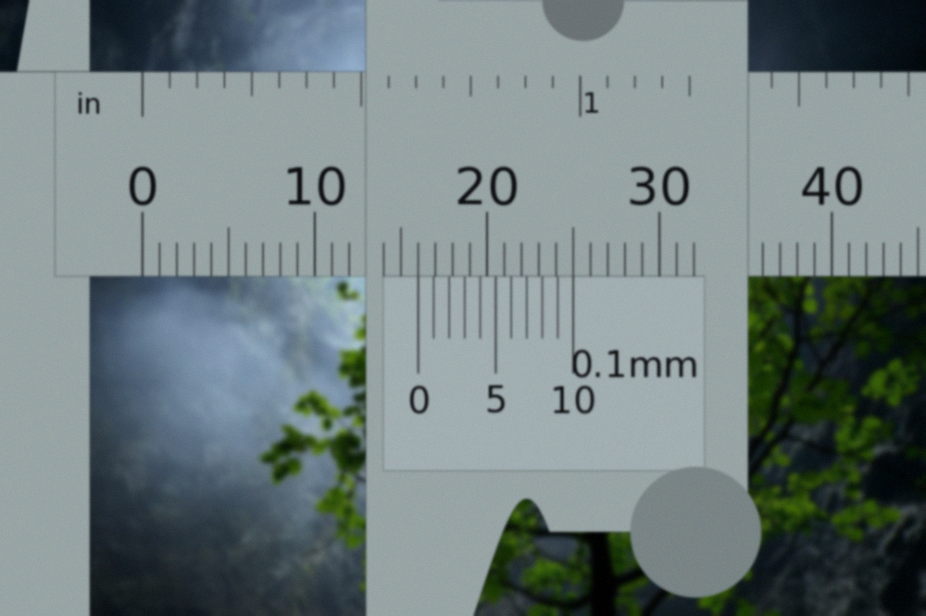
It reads 16.0; mm
